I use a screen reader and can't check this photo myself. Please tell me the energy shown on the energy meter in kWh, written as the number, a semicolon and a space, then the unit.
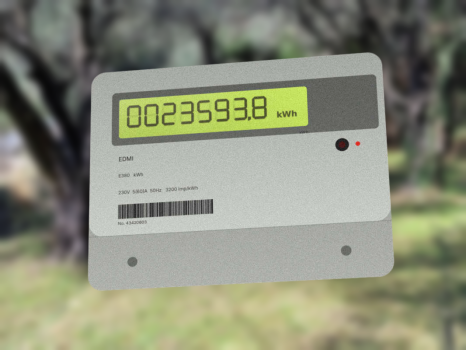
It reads 23593.8; kWh
